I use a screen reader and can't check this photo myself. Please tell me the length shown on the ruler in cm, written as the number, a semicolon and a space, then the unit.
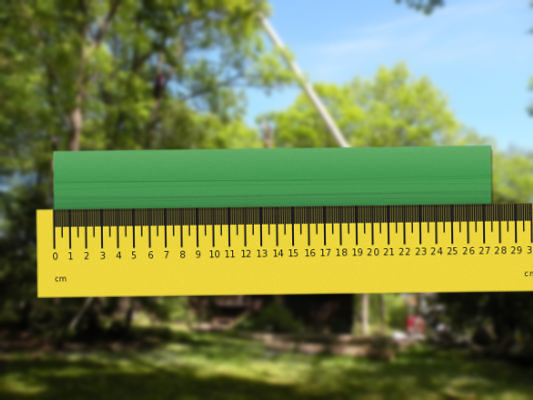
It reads 27.5; cm
